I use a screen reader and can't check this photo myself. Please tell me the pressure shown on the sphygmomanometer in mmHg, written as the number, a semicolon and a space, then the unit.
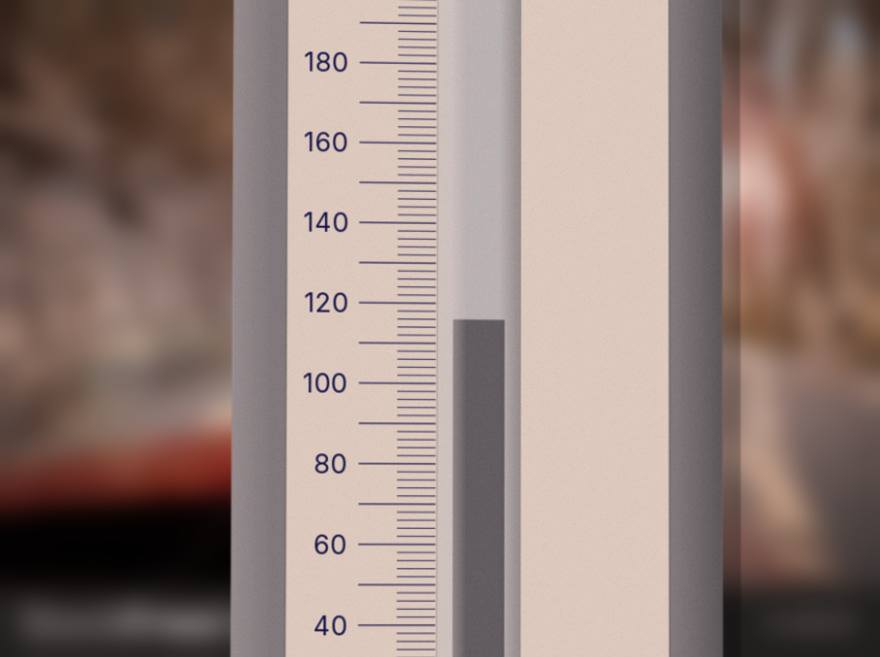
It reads 116; mmHg
